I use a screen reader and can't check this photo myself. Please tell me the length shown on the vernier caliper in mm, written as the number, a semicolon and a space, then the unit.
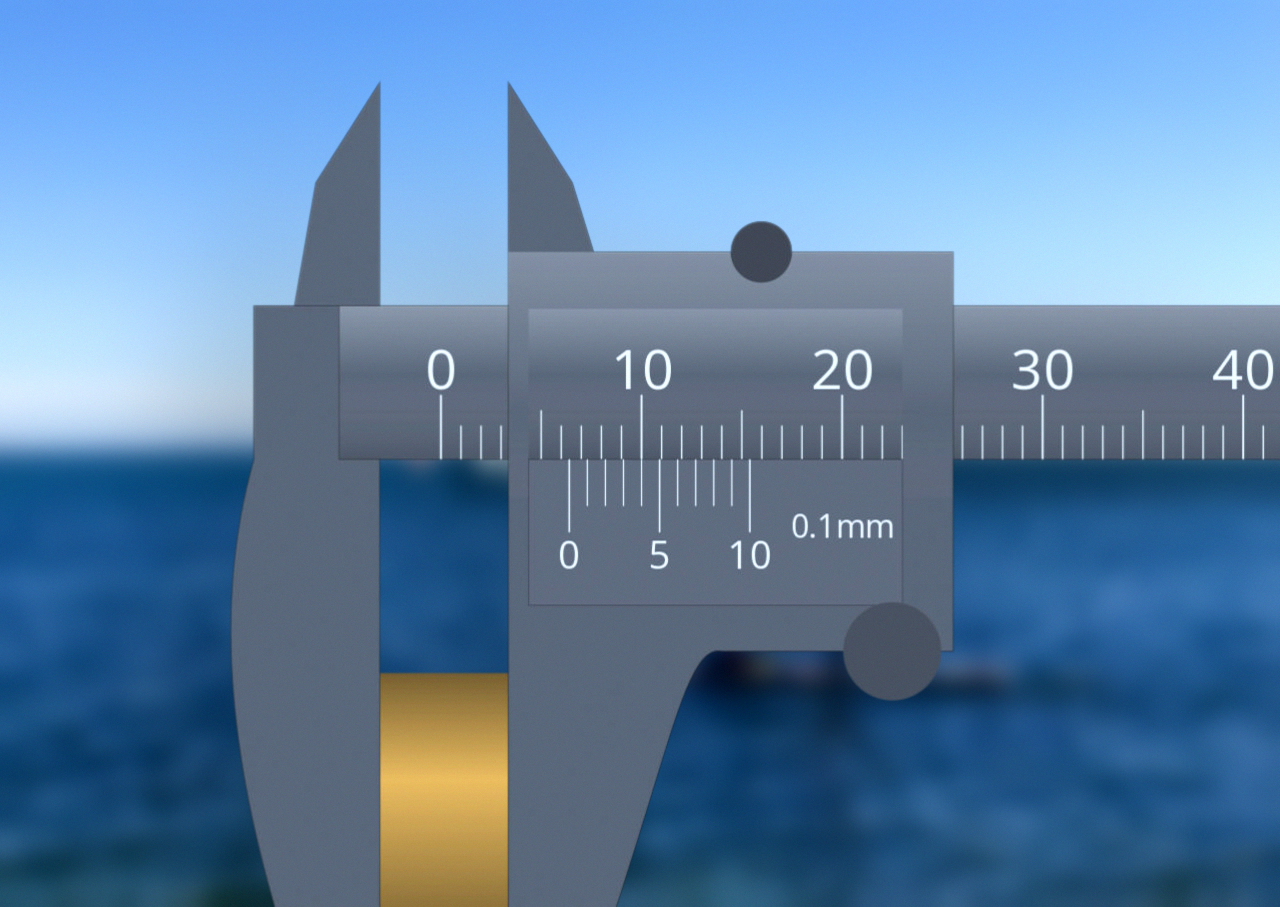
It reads 6.4; mm
